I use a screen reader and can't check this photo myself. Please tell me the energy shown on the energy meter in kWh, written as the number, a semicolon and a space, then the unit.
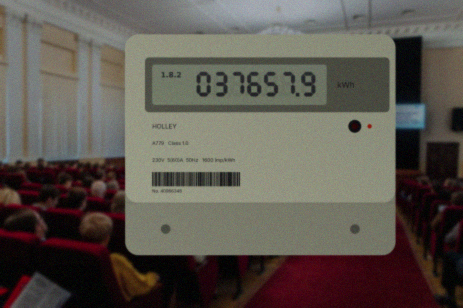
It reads 37657.9; kWh
